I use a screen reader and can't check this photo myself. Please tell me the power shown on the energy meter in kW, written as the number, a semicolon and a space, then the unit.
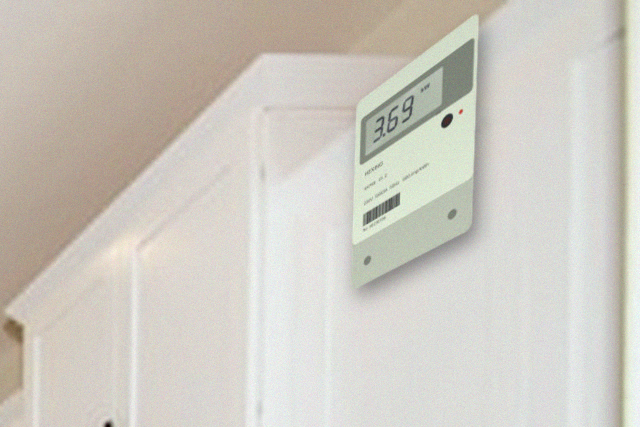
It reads 3.69; kW
